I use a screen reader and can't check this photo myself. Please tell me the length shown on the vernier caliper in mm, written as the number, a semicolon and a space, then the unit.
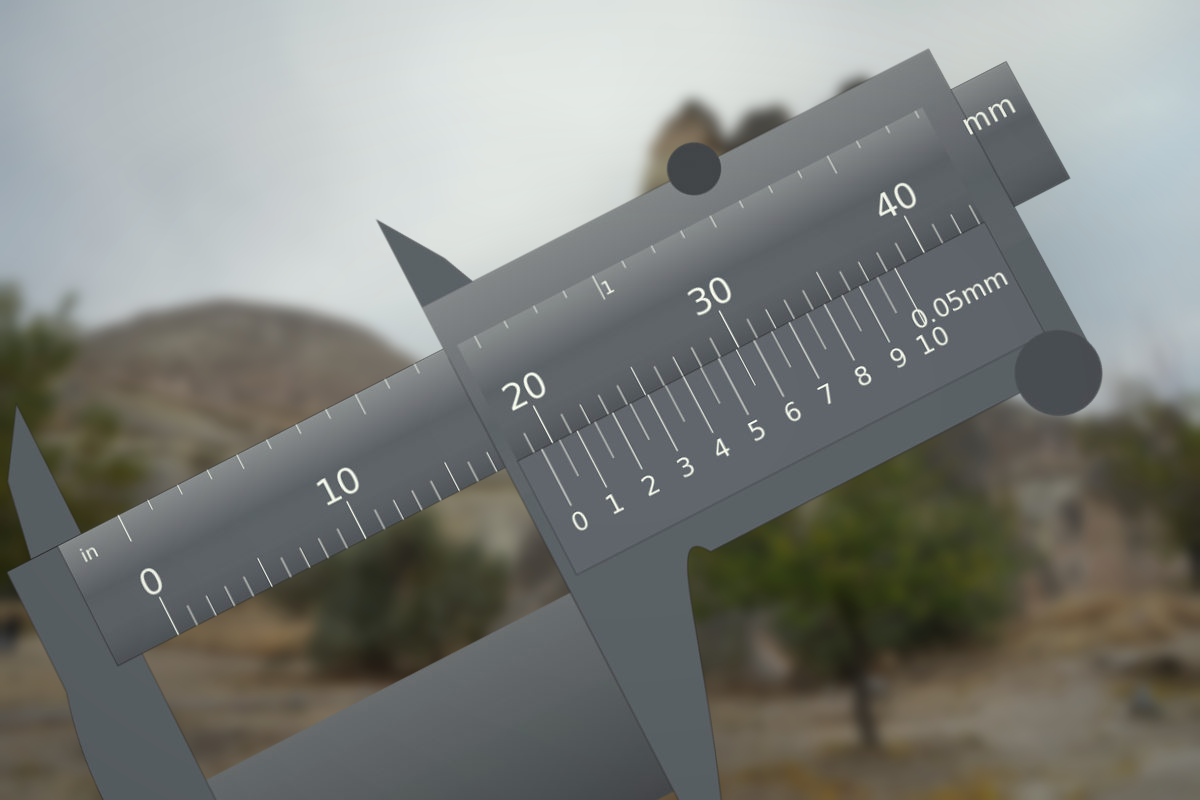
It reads 19.4; mm
